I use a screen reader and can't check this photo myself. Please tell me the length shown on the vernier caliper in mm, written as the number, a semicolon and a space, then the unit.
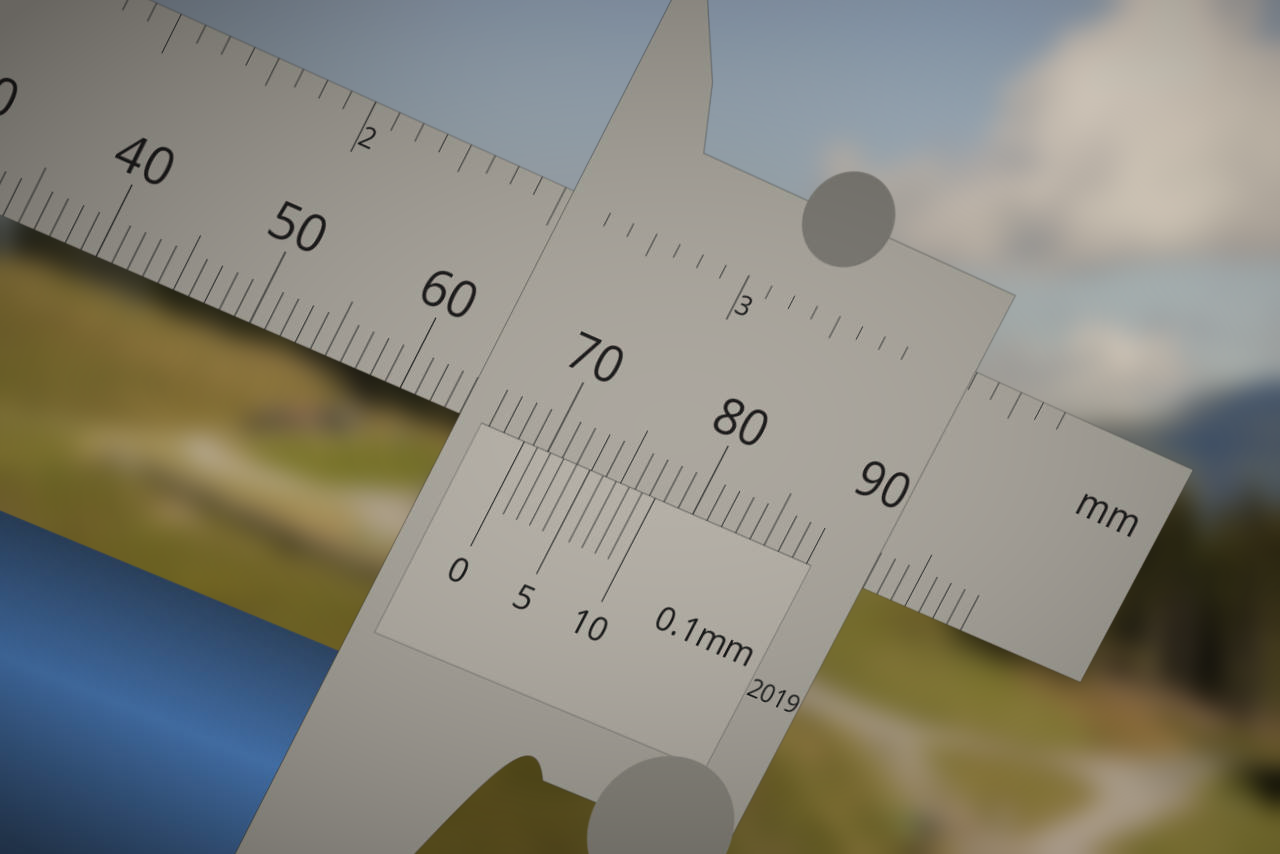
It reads 68.4; mm
